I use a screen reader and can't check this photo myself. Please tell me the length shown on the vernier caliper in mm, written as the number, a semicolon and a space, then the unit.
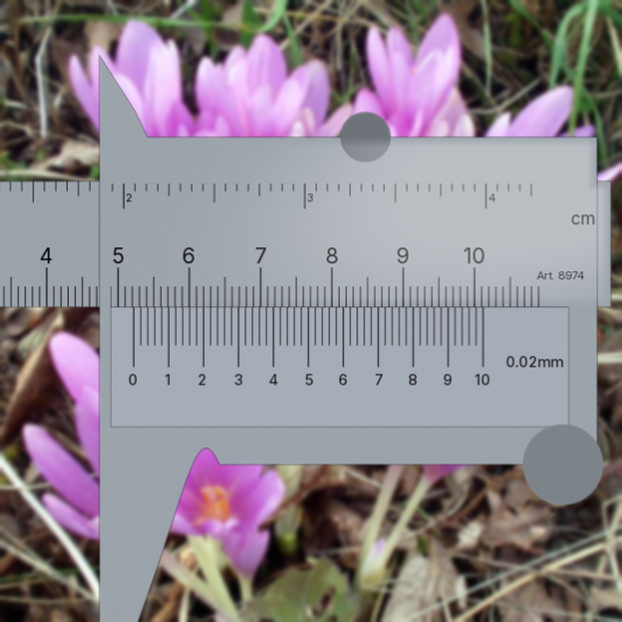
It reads 52.2; mm
